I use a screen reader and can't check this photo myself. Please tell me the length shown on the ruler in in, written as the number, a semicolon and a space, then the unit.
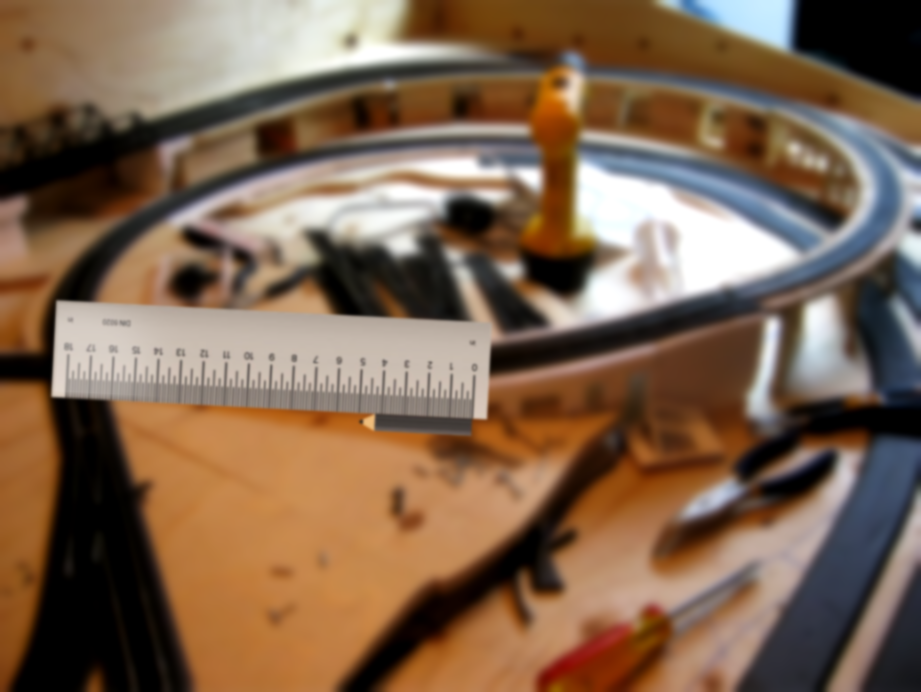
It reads 5; in
